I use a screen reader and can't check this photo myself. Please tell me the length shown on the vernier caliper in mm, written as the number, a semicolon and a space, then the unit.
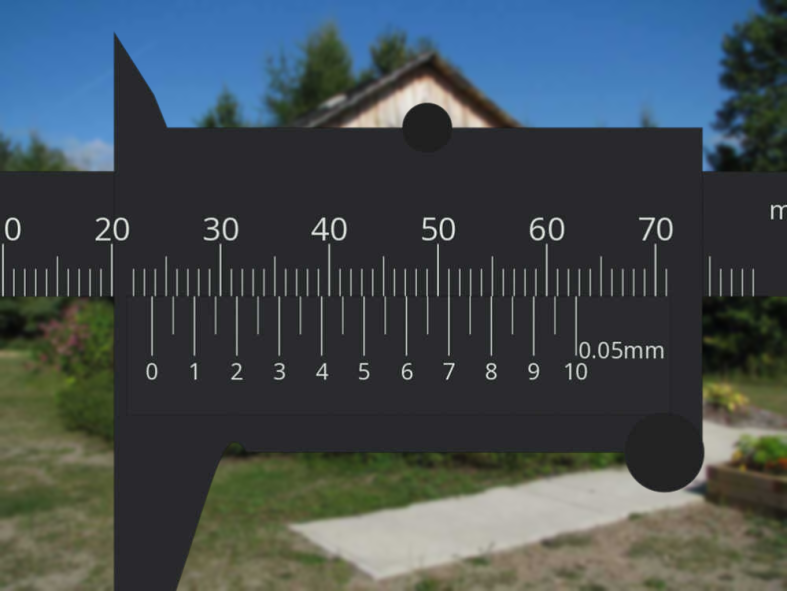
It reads 23.7; mm
